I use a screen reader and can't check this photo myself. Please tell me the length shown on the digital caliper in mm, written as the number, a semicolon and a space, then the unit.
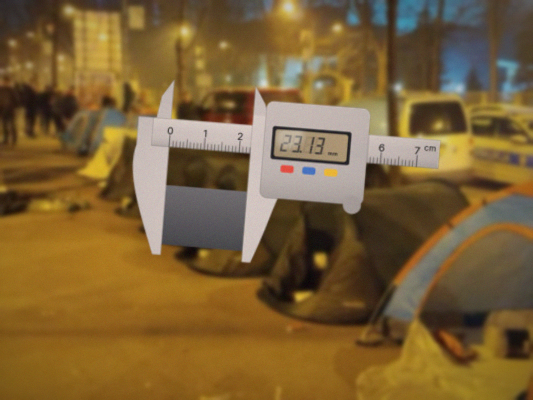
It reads 23.13; mm
